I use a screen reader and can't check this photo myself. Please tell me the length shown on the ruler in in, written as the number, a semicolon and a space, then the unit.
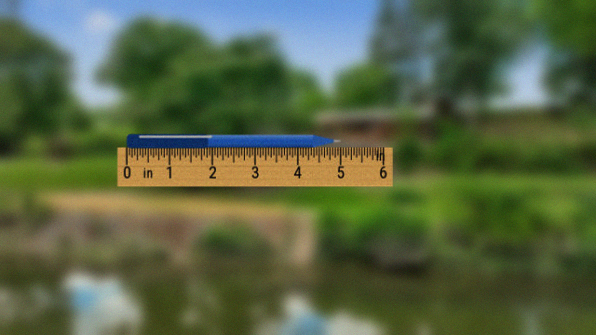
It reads 5; in
